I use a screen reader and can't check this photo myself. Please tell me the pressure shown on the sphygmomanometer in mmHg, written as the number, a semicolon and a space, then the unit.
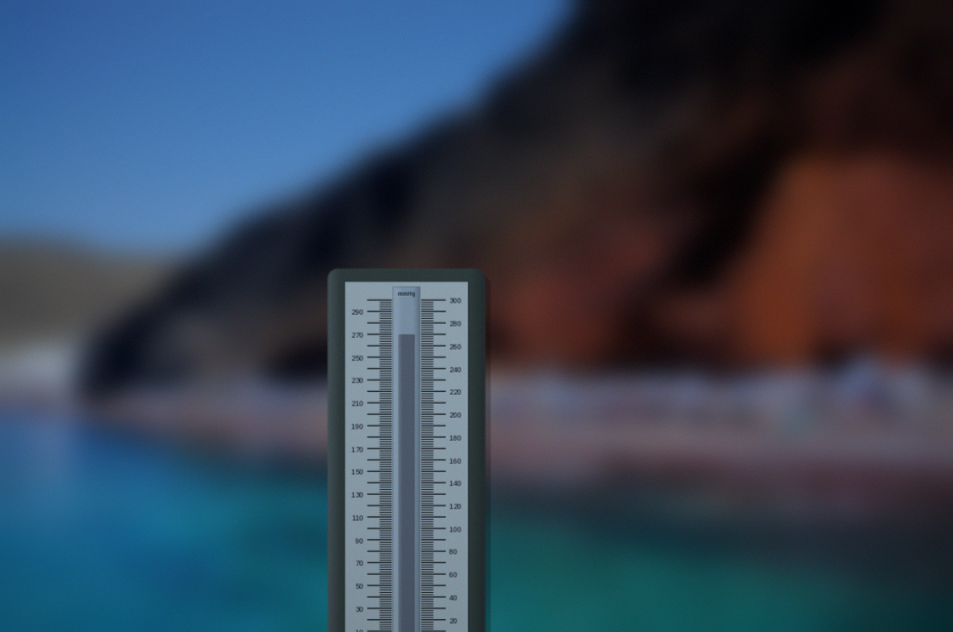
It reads 270; mmHg
